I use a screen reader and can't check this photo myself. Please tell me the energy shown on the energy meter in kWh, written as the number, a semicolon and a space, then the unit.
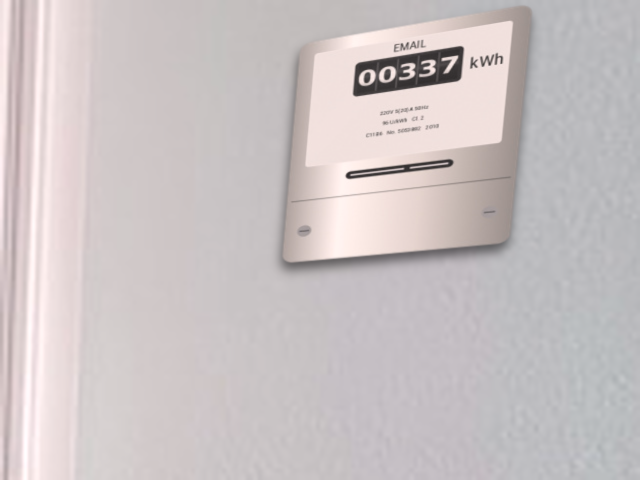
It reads 337; kWh
